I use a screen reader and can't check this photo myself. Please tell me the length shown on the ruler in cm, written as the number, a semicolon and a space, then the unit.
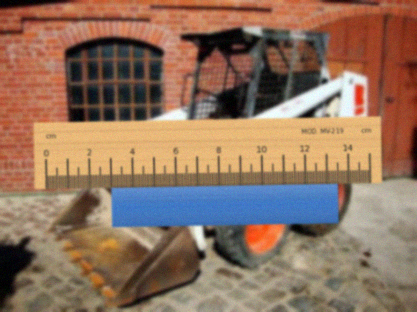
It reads 10.5; cm
